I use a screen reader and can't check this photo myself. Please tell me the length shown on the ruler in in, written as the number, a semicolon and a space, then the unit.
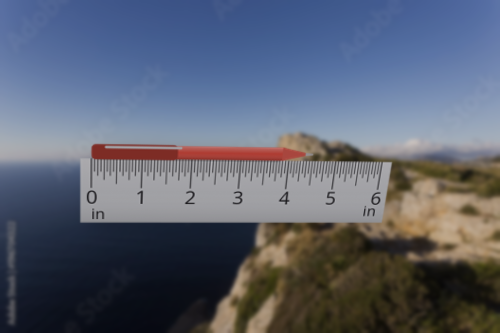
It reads 4.5; in
